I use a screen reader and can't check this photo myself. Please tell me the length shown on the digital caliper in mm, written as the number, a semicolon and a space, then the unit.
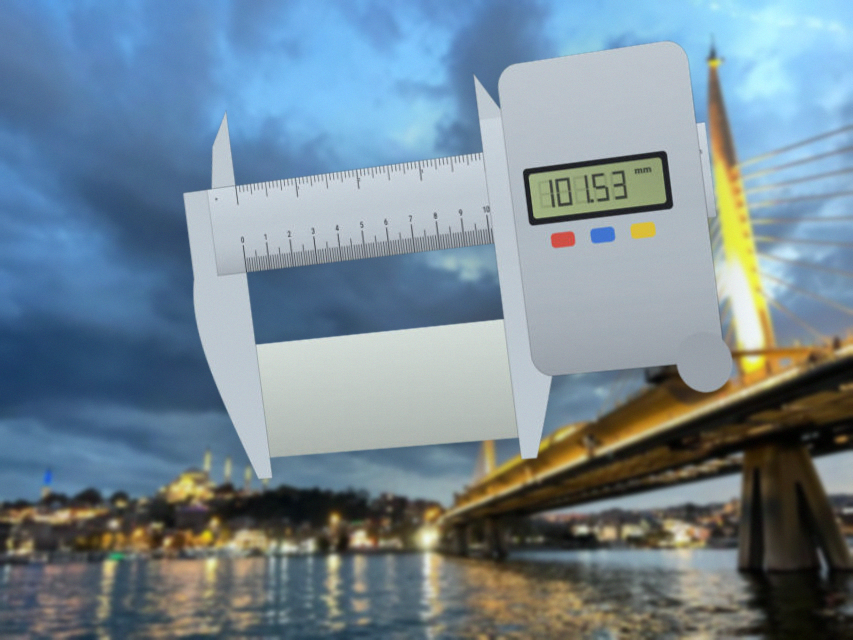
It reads 101.53; mm
